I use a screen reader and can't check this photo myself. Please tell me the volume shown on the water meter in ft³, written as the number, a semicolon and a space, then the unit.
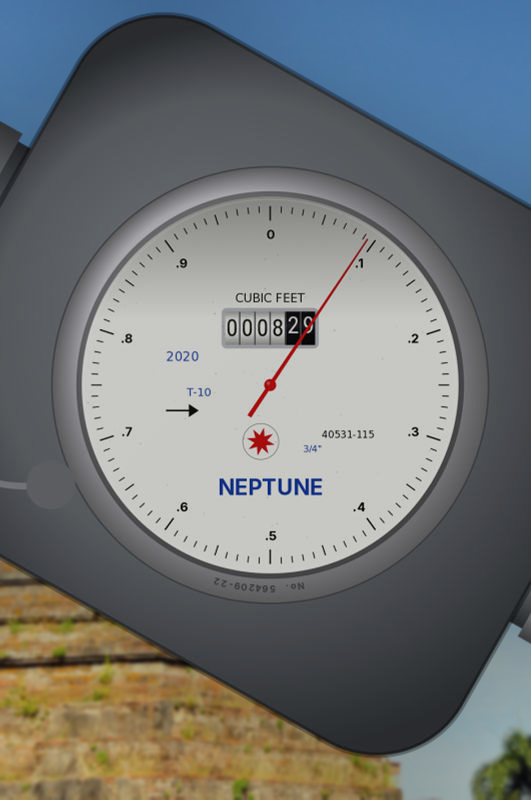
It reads 829.09; ft³
